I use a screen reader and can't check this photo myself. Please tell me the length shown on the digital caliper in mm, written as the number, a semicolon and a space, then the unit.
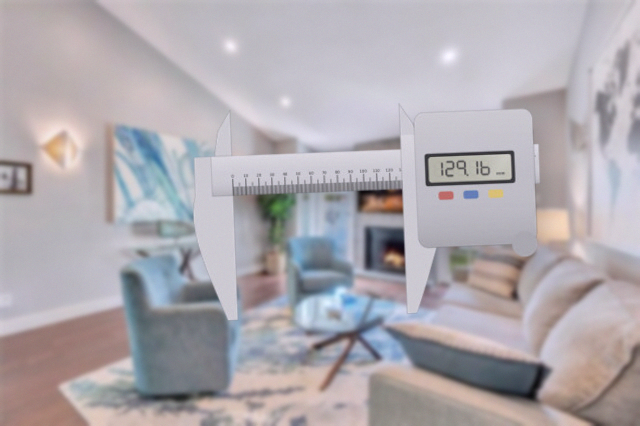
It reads 129.16; mm
